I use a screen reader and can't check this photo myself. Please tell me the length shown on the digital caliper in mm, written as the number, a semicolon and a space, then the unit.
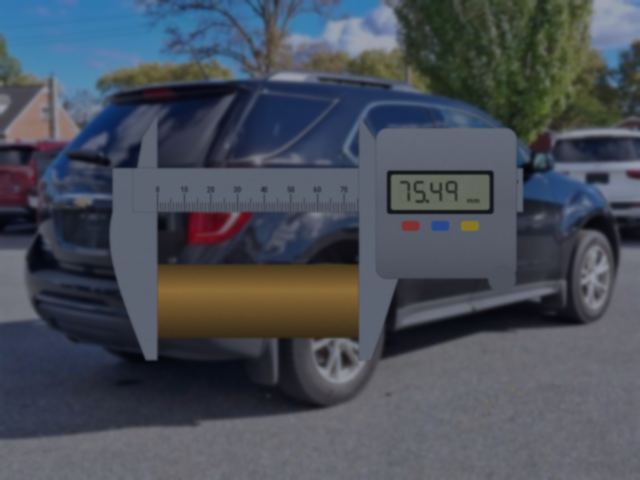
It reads 75.49; mm
